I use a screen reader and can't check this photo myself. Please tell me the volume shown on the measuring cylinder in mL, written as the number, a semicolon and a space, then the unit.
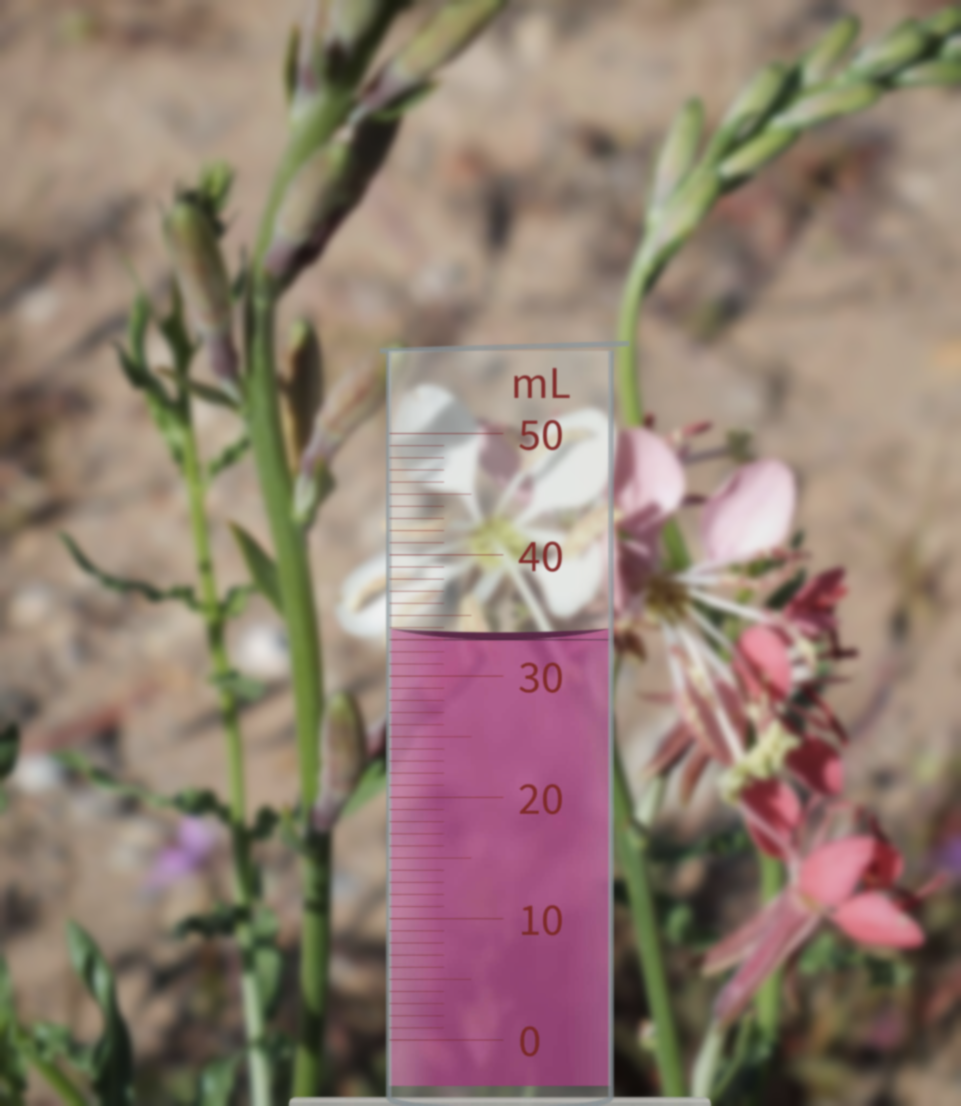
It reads 33; mL
